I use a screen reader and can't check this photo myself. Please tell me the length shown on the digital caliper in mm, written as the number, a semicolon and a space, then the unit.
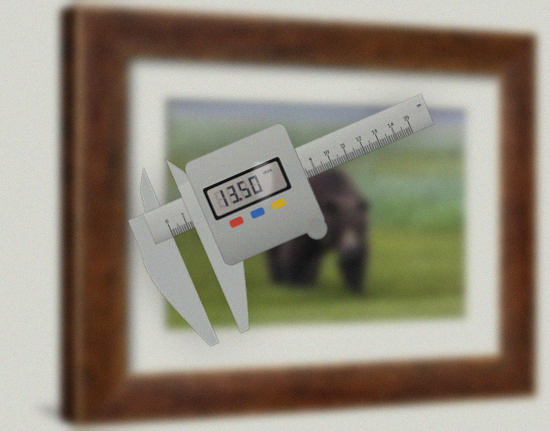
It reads 13.50; mm
